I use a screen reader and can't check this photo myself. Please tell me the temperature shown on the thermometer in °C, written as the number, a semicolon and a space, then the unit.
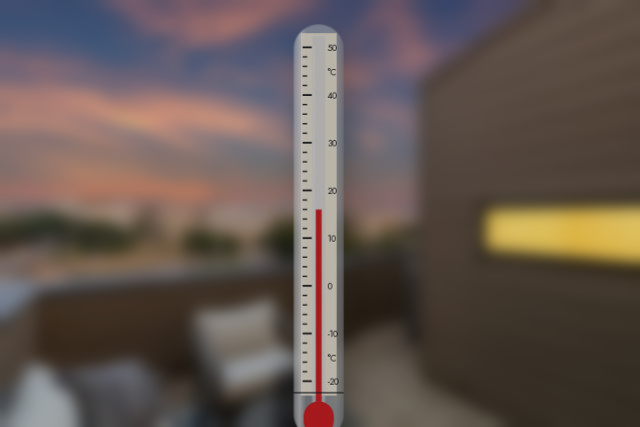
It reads 16; °C
